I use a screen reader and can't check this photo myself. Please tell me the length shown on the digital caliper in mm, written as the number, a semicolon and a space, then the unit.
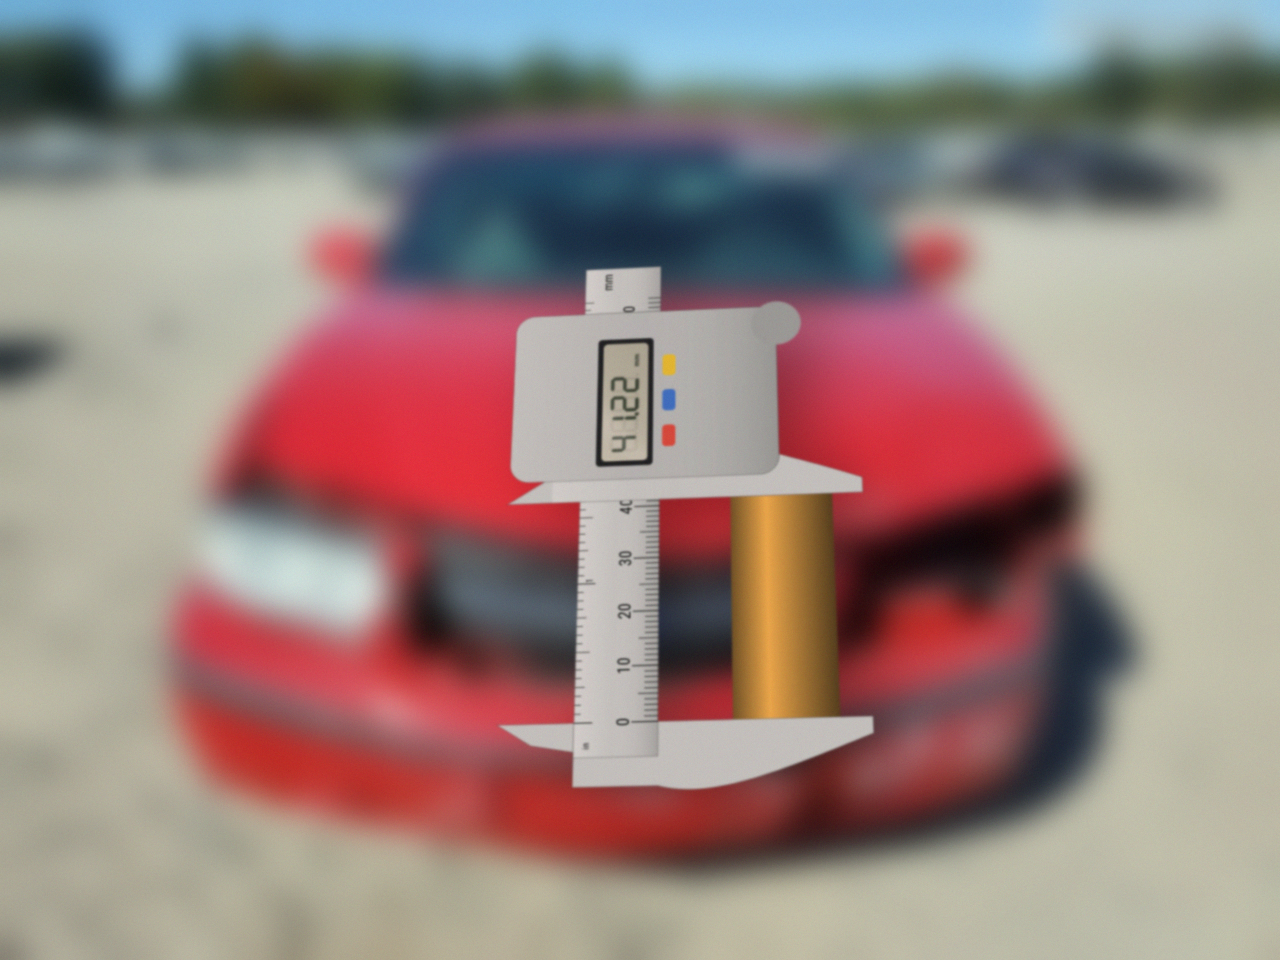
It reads 41.22; mm
